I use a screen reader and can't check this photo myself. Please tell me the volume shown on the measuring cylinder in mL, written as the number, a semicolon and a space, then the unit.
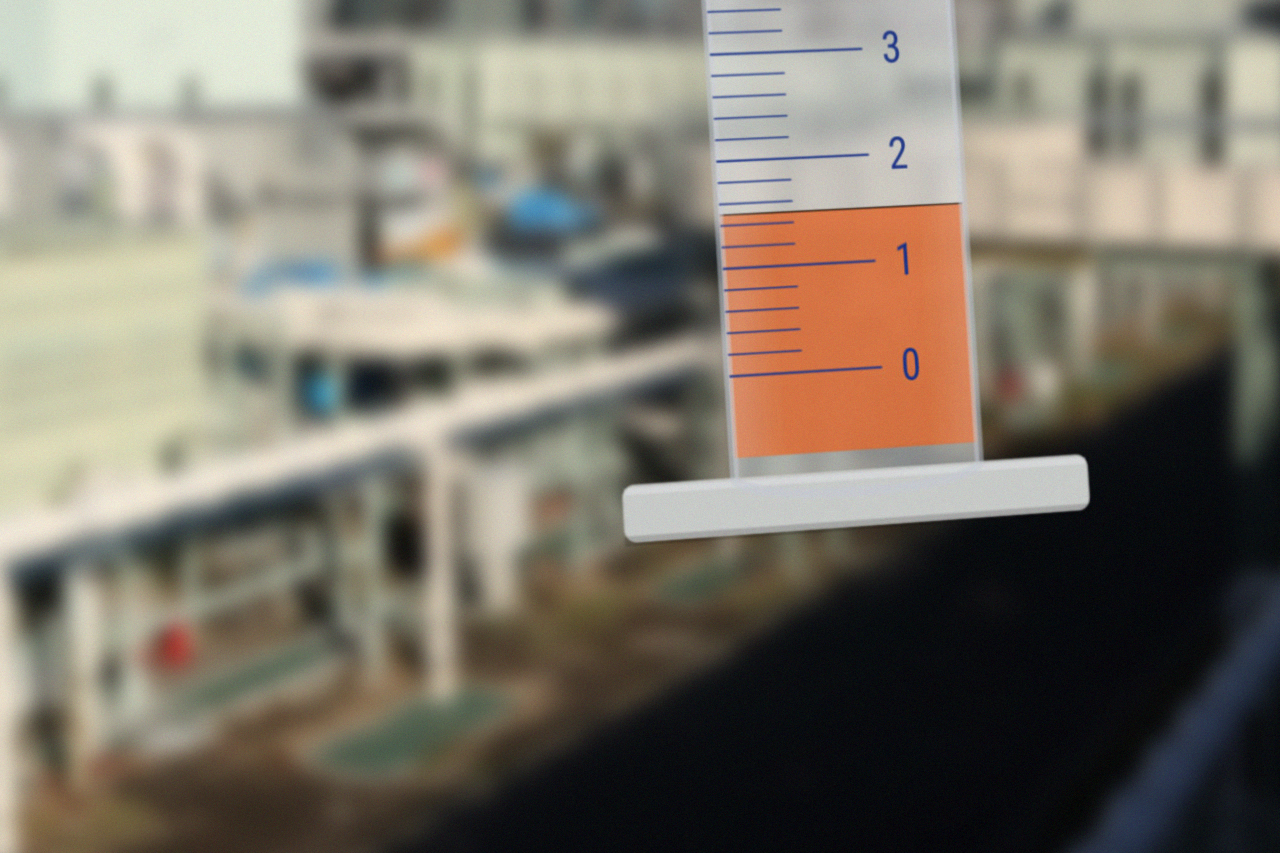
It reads 1.5; mL
